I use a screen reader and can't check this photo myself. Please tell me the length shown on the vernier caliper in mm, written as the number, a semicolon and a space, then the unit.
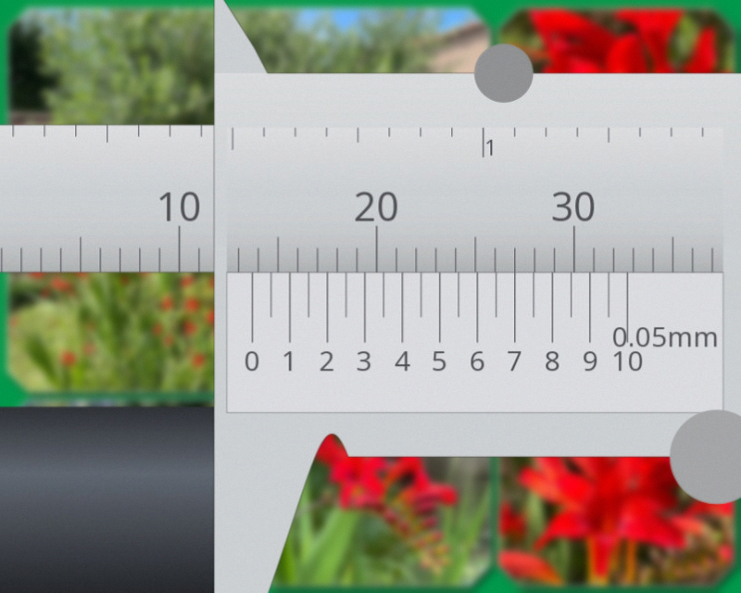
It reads 13.7; mm
